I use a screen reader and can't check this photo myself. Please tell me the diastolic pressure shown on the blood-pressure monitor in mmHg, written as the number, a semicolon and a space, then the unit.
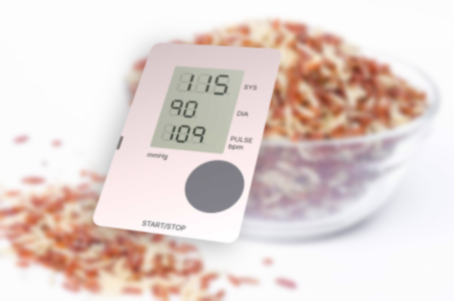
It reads 90; mmHg
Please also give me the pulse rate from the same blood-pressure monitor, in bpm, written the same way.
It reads 109; bpm
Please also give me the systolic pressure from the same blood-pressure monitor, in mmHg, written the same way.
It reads 115; mmHg
